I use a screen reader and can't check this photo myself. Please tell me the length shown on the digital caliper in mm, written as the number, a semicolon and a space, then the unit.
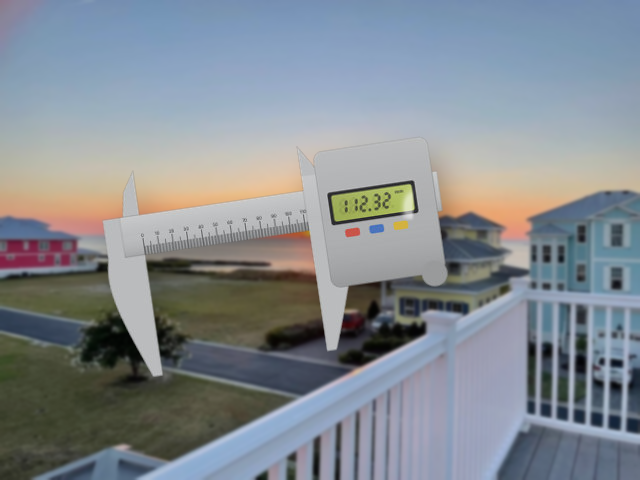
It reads 112.32; mm
